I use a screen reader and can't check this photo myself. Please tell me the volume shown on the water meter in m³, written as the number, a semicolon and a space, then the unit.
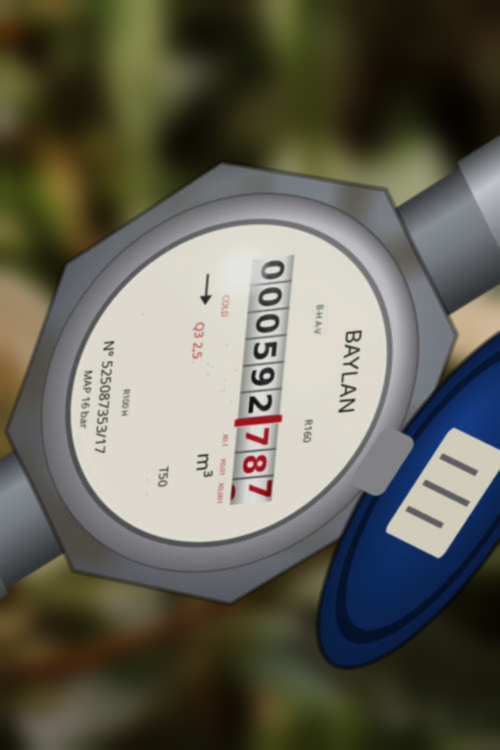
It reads 592.787; m³
